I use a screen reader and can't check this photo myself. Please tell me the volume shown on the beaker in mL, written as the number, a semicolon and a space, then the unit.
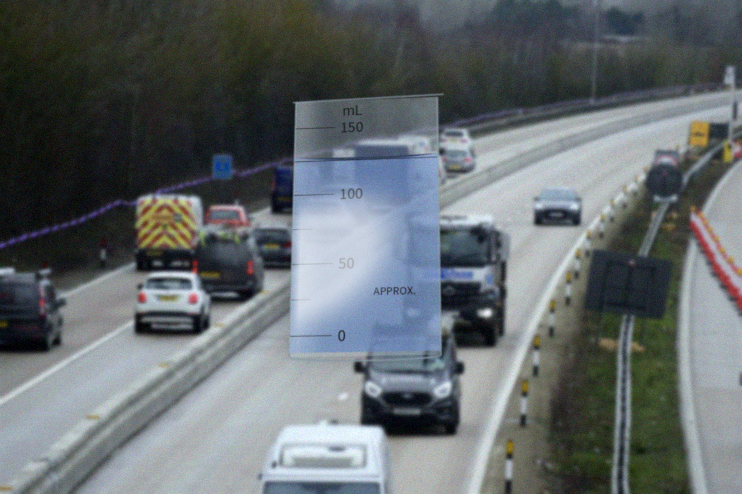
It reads 125; mL
